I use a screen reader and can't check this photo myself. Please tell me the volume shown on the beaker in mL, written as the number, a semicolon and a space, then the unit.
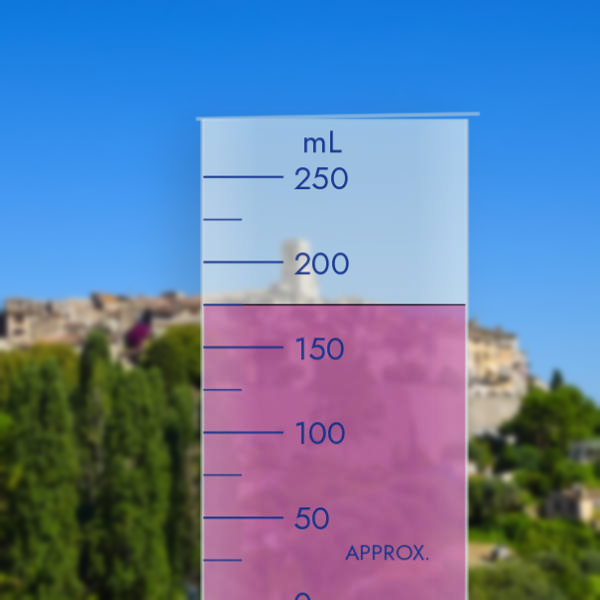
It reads 175; mL
